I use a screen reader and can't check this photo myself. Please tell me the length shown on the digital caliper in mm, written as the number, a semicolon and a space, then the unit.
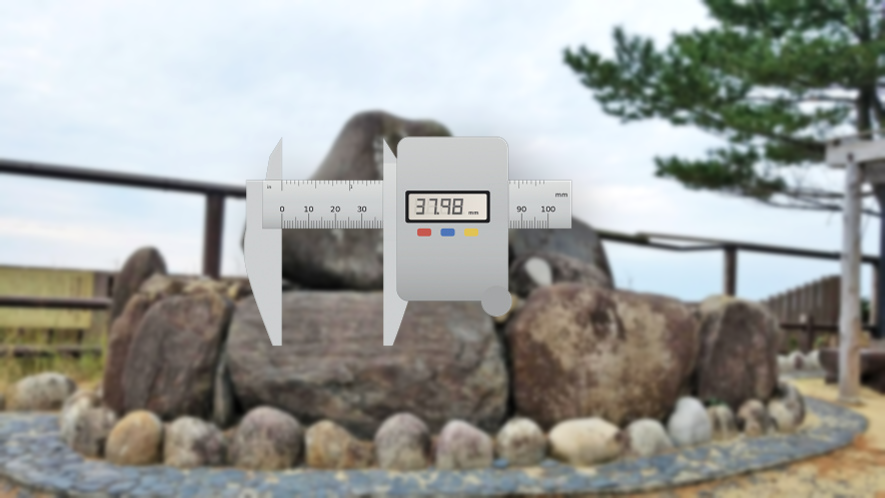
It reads 37.98; mm
